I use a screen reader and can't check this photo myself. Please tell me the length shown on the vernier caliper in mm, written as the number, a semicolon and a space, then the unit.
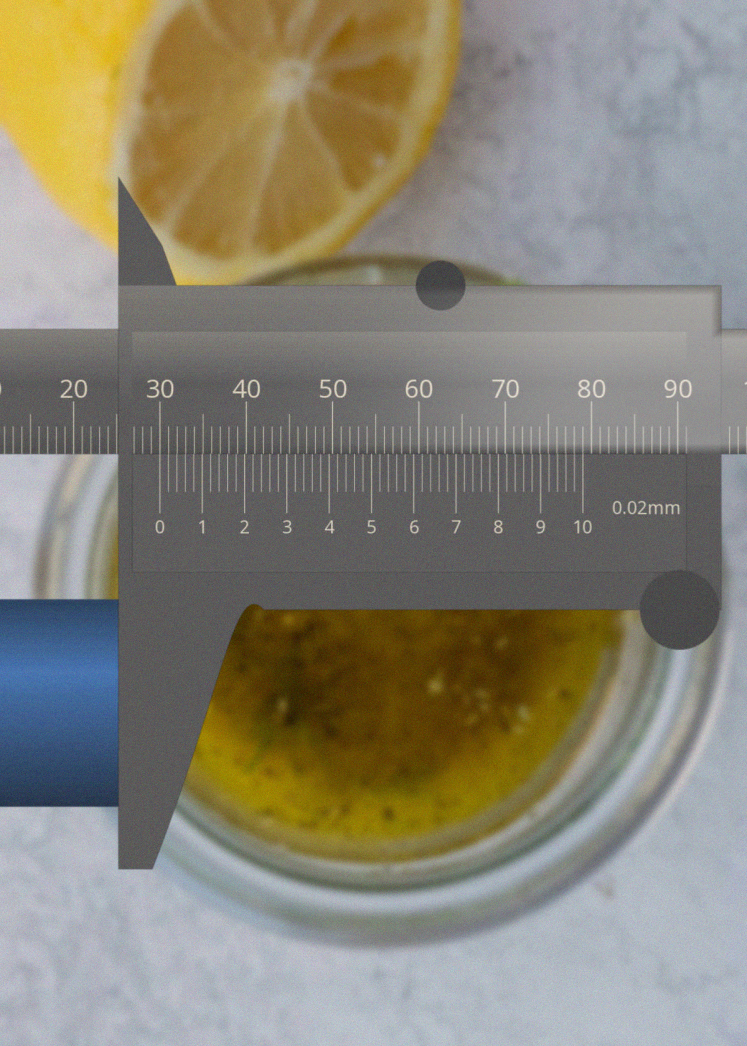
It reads 30.0; mm
